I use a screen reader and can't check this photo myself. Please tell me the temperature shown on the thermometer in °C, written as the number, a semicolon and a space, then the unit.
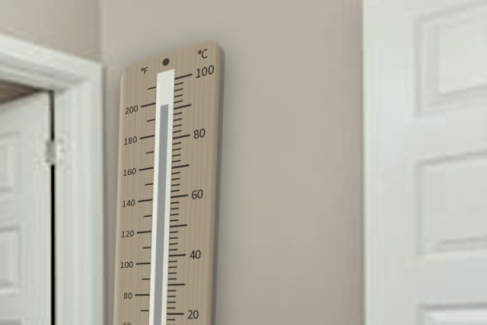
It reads 92; °C
